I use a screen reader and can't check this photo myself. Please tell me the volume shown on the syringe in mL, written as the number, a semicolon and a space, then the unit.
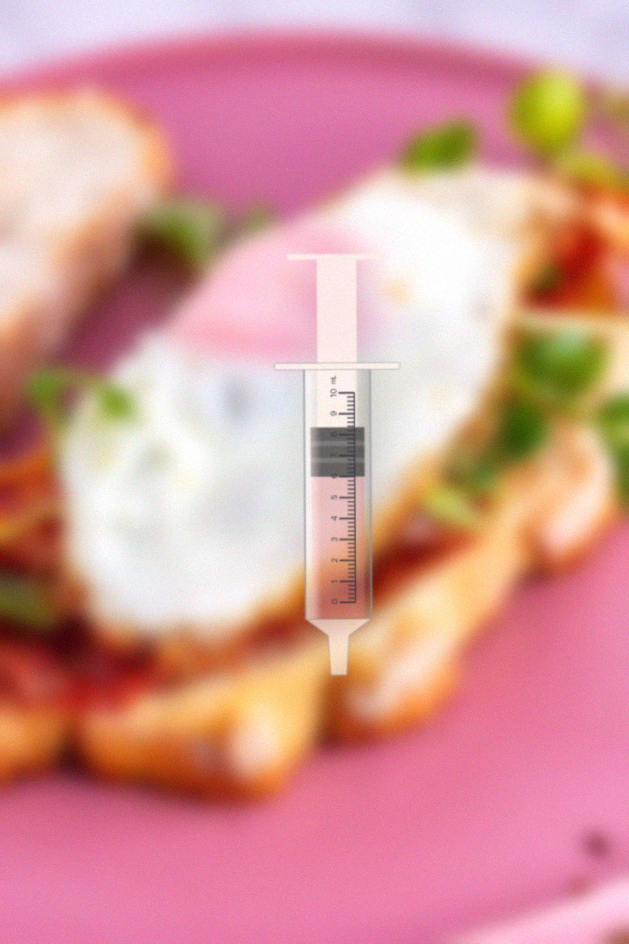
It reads 6; mL
